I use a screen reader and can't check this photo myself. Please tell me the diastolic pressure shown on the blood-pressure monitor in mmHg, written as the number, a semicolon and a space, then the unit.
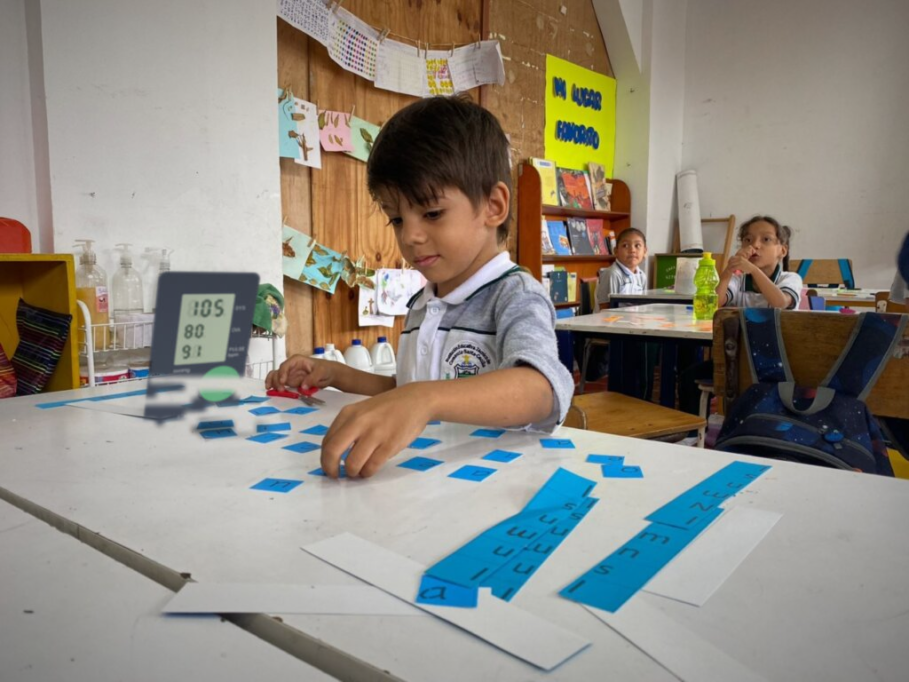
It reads 80; mmHg
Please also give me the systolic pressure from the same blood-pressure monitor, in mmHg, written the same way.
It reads 105; mmHg
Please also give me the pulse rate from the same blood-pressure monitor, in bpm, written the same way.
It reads 91; bpm
